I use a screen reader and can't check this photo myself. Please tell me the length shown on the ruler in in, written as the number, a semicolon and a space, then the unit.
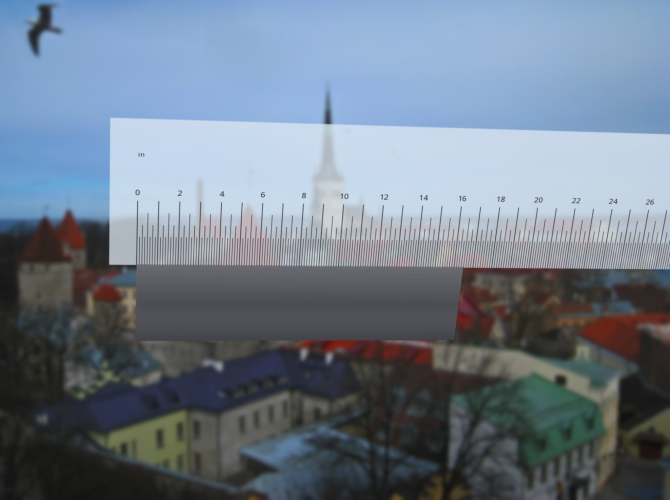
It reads 16.5; in
